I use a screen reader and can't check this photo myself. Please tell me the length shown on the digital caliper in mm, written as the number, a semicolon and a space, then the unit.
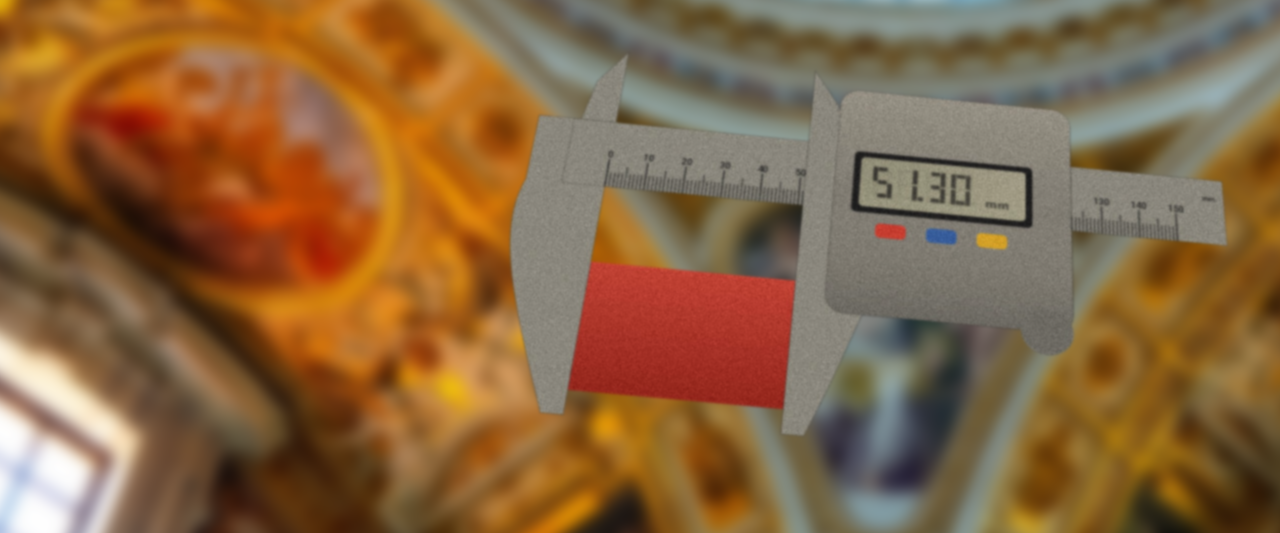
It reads 51.30; mm
